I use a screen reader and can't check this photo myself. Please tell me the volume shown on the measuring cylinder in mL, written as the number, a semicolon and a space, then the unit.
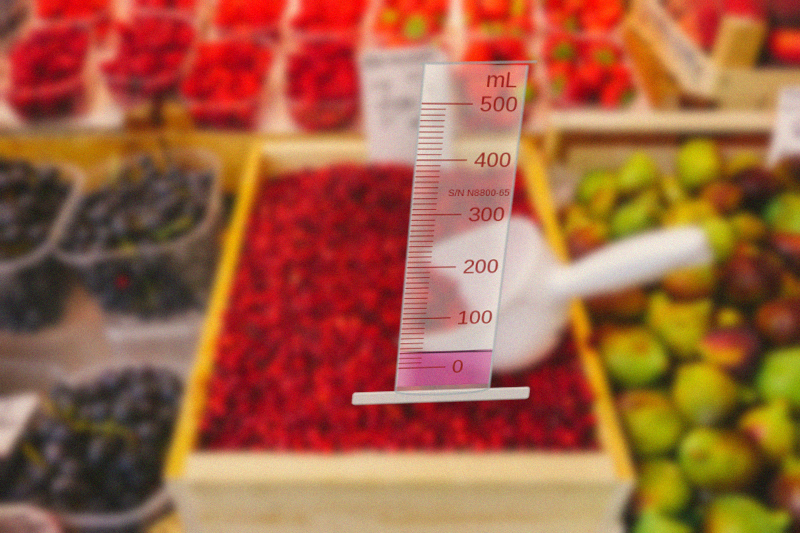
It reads 30; mL
